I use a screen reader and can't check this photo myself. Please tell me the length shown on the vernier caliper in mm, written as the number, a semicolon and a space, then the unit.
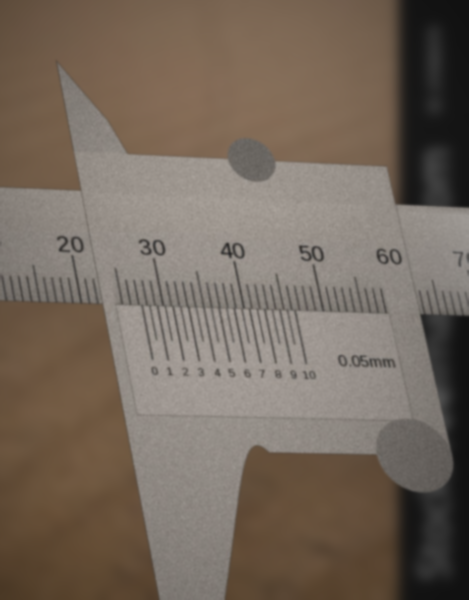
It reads 27.4; mm
